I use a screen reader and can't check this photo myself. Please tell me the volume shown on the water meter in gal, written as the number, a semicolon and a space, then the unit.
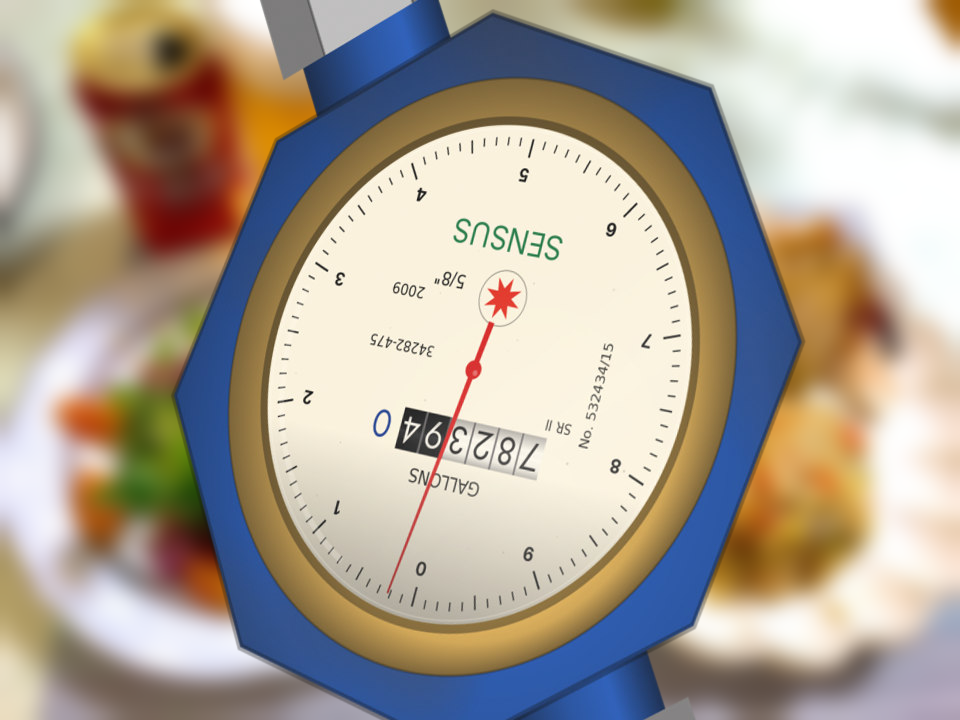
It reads 7823940.2; gal
